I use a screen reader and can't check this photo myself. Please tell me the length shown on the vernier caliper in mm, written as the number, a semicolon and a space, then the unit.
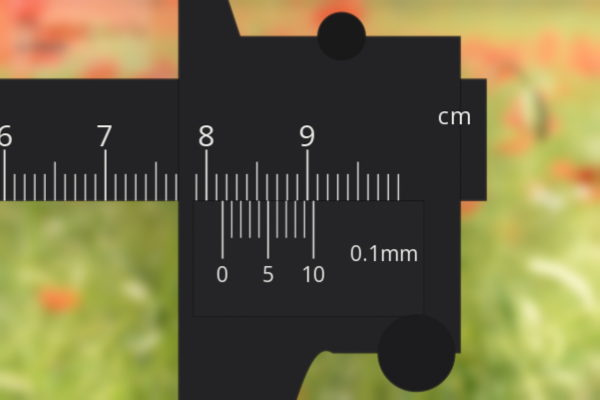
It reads 81.6; mm
